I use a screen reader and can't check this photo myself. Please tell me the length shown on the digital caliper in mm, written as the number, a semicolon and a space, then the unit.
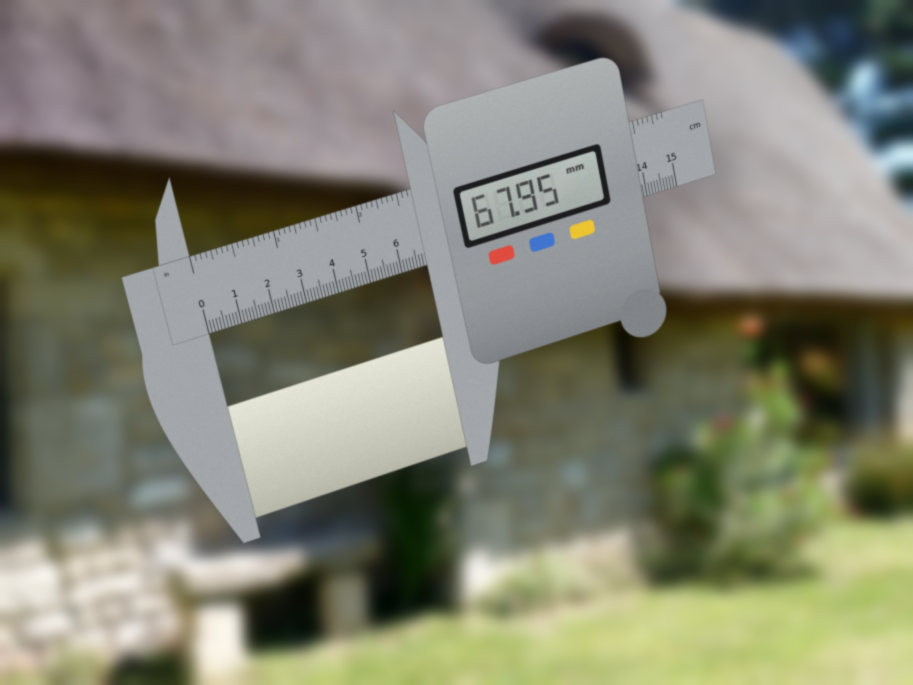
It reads 67.95; mm
